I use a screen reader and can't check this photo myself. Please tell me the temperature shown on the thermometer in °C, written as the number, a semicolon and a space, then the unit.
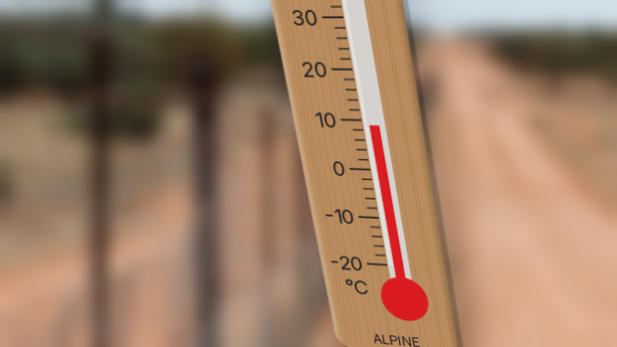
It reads 9; °C
